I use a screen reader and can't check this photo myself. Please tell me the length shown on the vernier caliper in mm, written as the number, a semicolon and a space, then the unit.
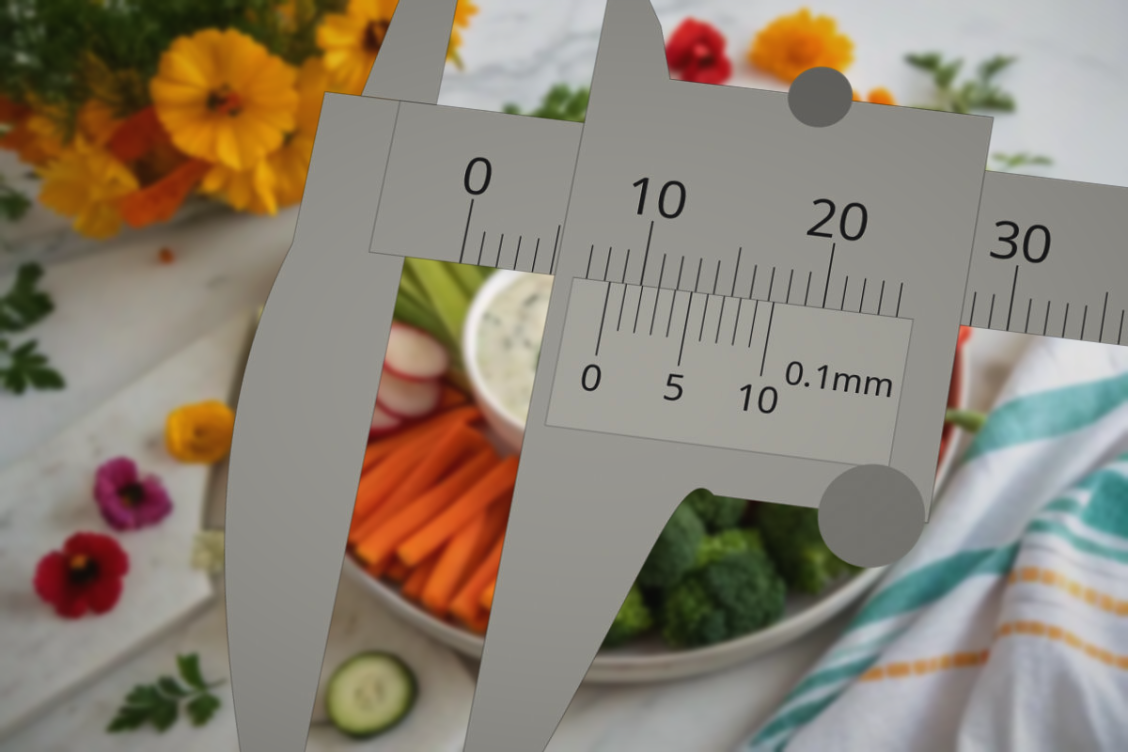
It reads 8.3; mm
